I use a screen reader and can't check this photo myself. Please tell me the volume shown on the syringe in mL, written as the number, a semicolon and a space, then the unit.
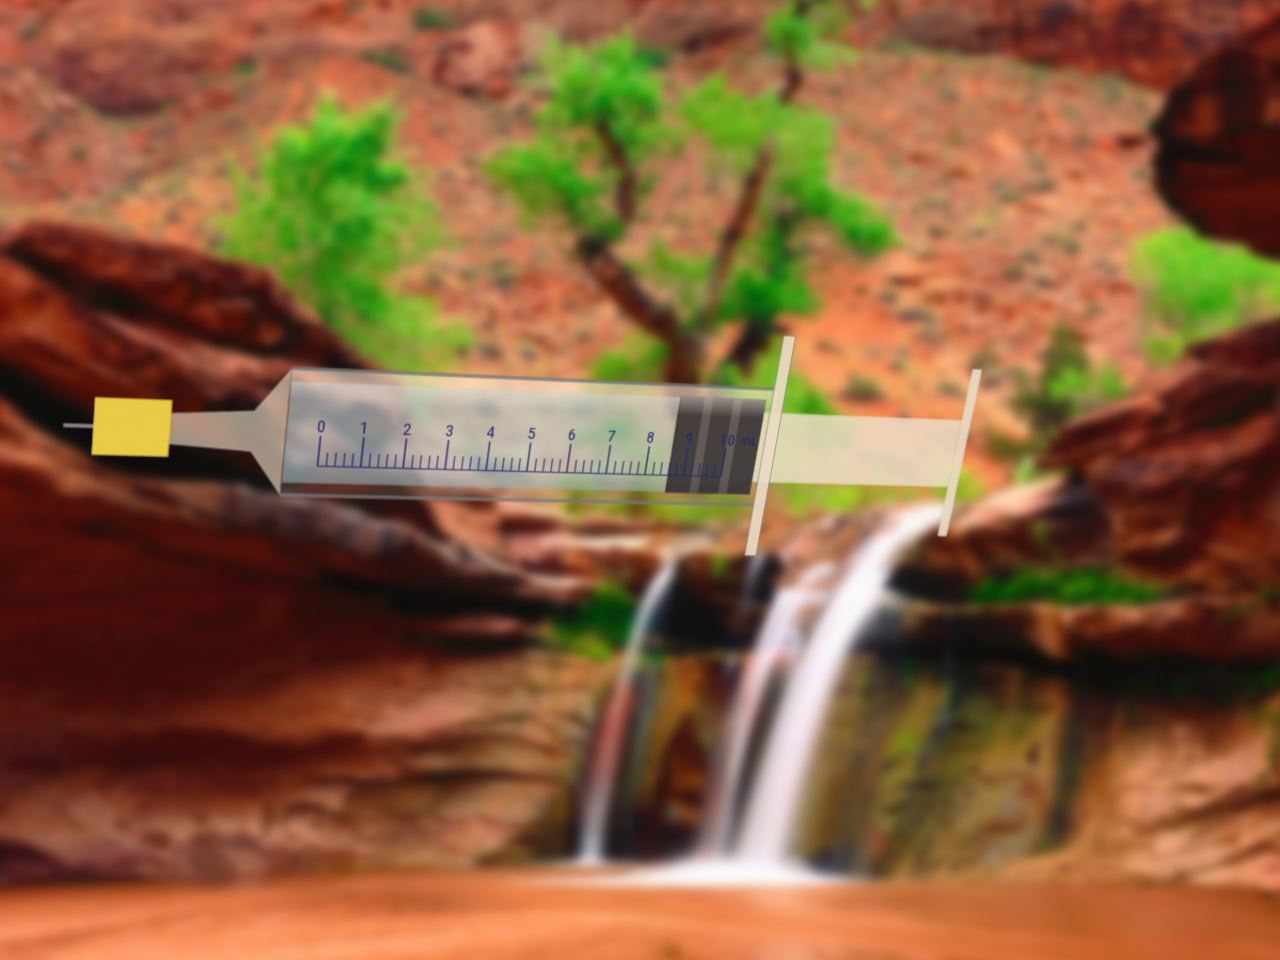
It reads 8.6; mL
